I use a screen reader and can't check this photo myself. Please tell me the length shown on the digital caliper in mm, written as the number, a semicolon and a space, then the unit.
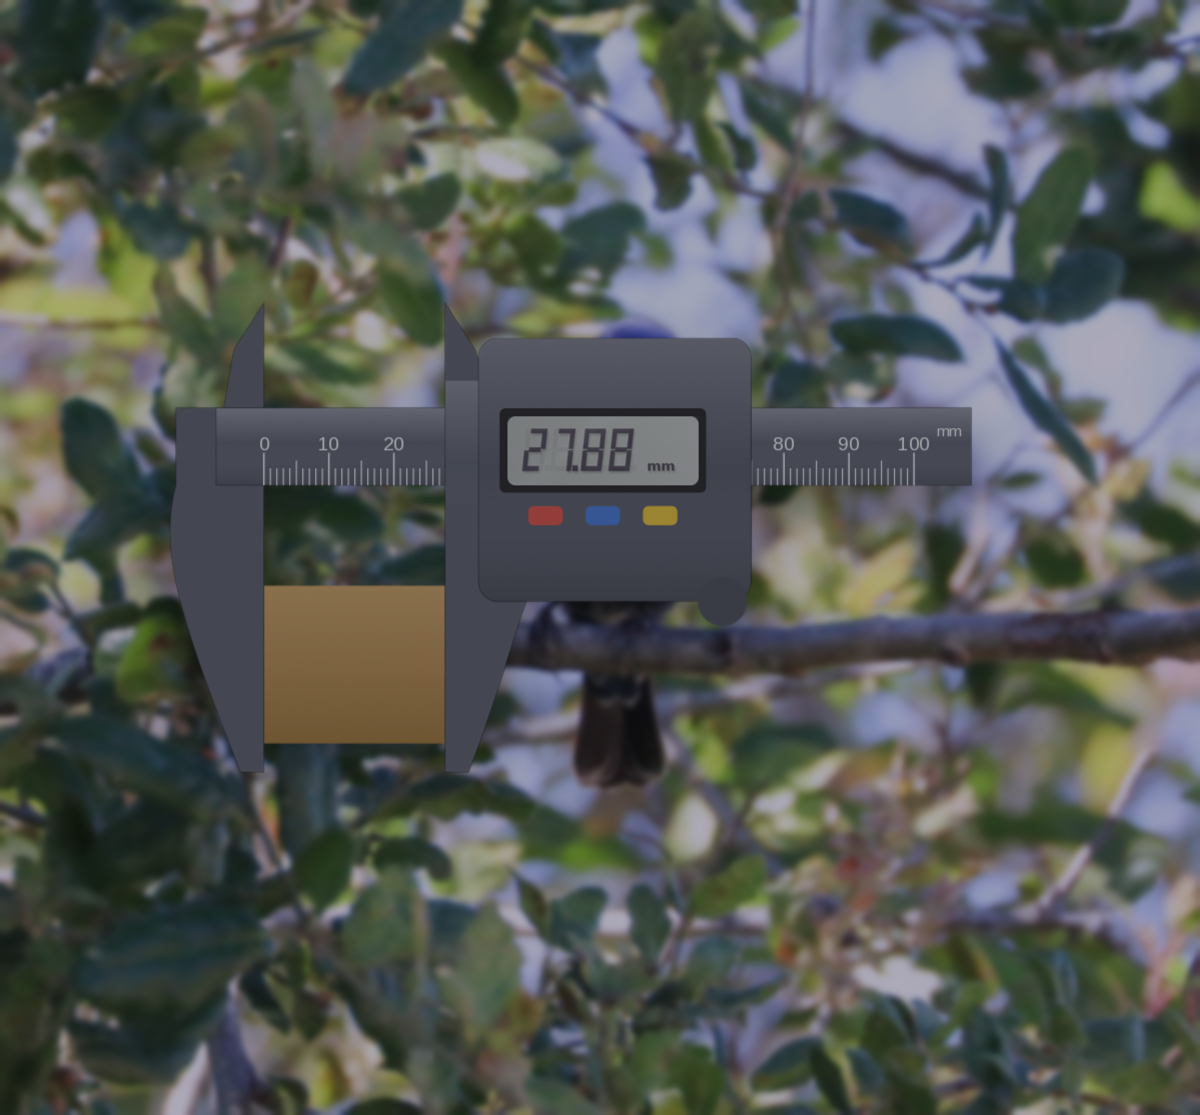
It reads 27.88; mm
